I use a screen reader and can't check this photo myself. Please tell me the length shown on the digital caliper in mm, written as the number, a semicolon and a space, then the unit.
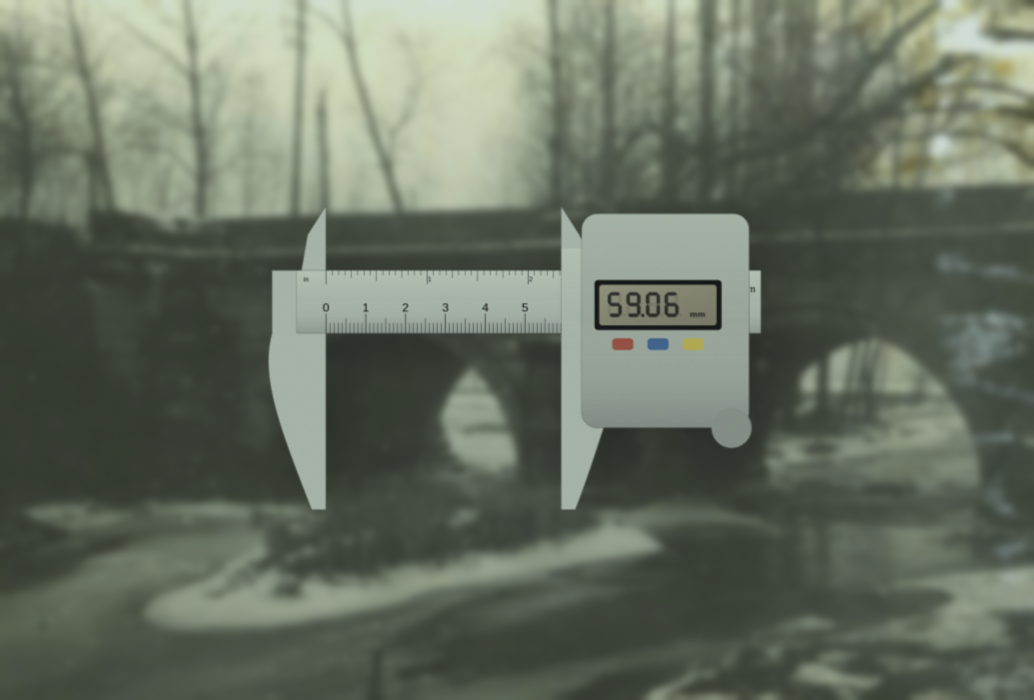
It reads 59.06; mm
